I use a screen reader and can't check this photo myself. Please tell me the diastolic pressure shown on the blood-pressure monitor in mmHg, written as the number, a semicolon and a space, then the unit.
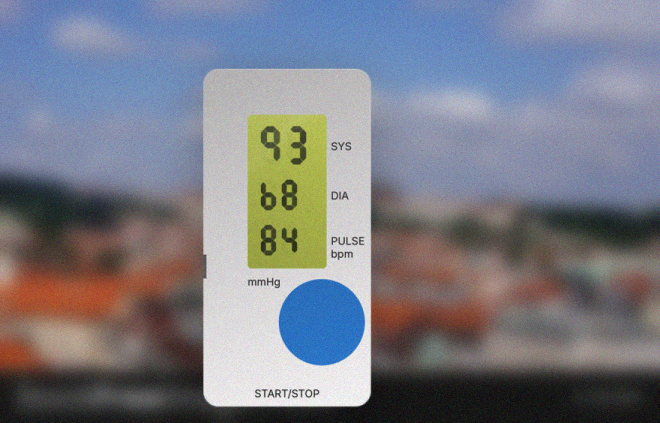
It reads 68; mmHg
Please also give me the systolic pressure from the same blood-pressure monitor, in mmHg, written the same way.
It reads 93; mmHg
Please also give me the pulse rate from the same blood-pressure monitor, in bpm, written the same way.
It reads 84; bpm
